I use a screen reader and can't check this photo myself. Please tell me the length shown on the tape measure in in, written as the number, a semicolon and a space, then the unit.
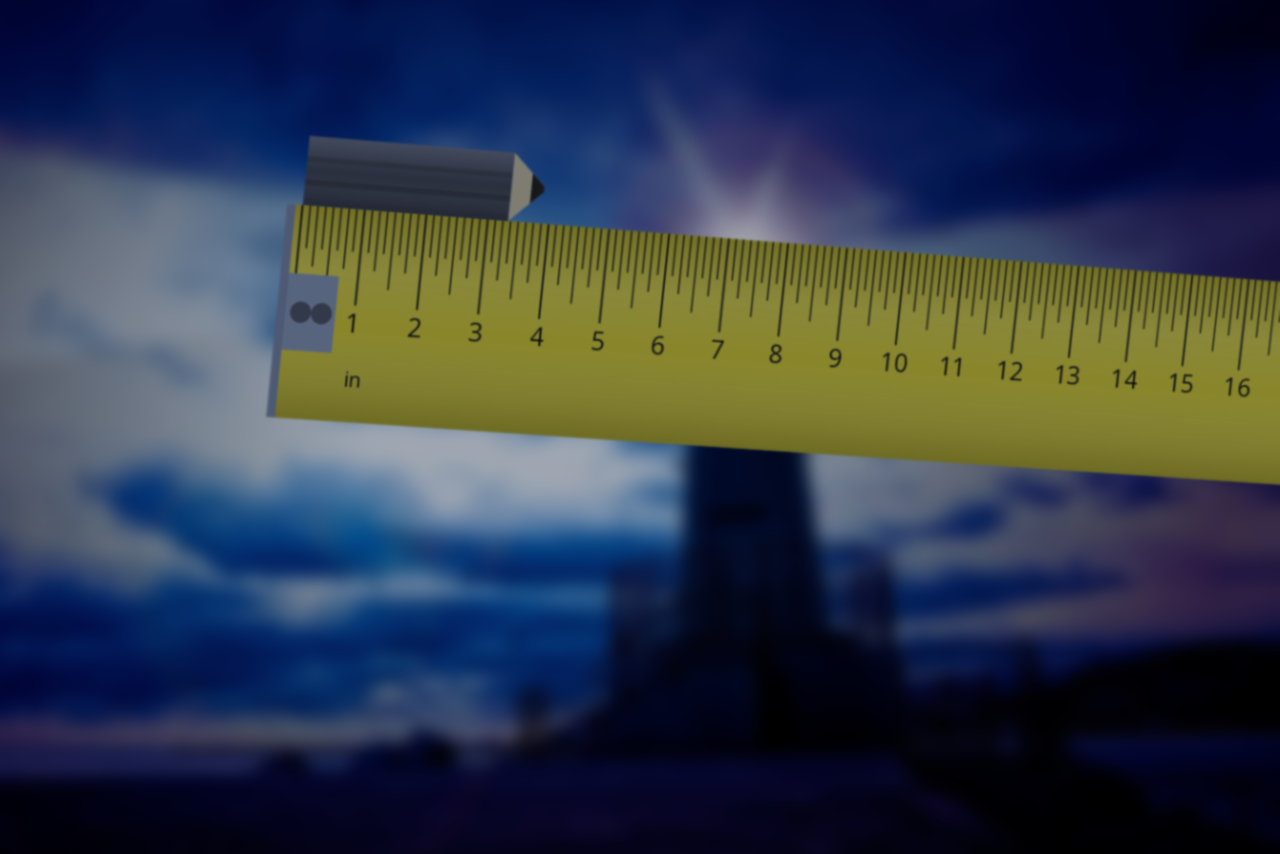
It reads 3.875; in
